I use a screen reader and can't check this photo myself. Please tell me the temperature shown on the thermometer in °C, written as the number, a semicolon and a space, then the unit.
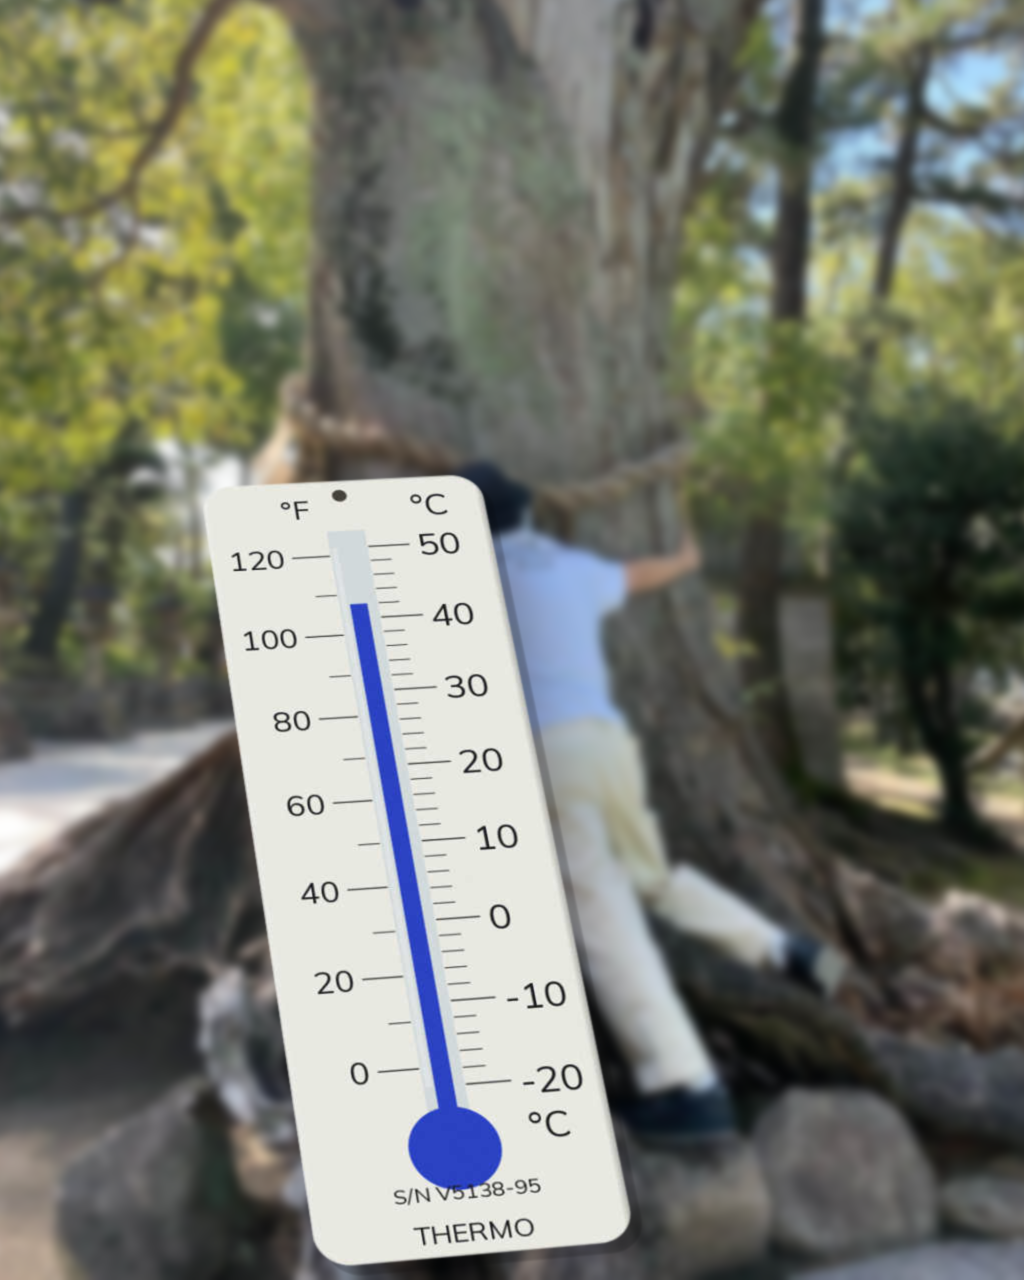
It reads 42; °C
